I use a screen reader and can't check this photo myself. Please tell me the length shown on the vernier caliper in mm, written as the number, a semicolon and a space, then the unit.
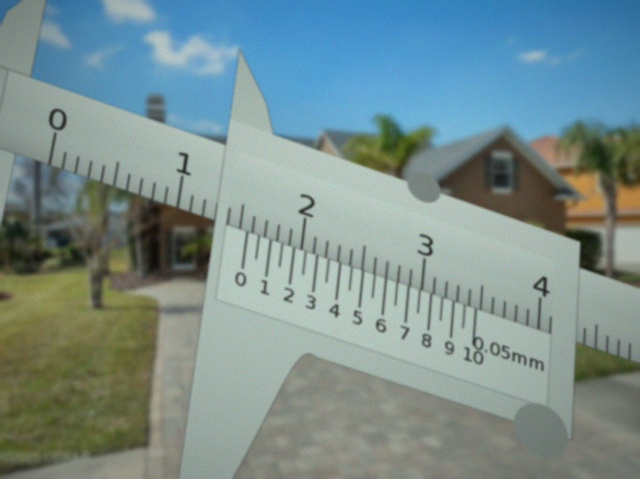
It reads 15.6; mm
